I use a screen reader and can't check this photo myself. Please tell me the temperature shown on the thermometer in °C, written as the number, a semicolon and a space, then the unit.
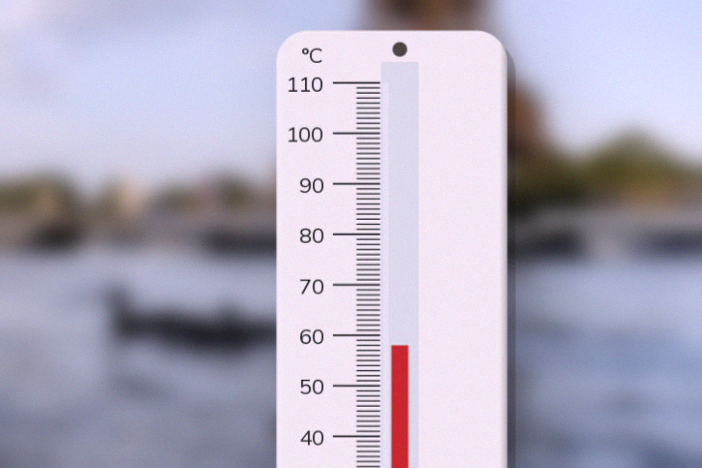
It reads 58; °C
